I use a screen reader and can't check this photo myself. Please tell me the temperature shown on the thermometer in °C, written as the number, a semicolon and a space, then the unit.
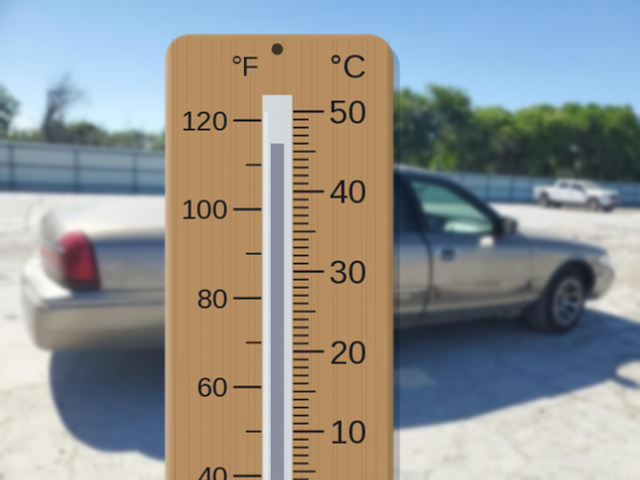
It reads 46; °C
